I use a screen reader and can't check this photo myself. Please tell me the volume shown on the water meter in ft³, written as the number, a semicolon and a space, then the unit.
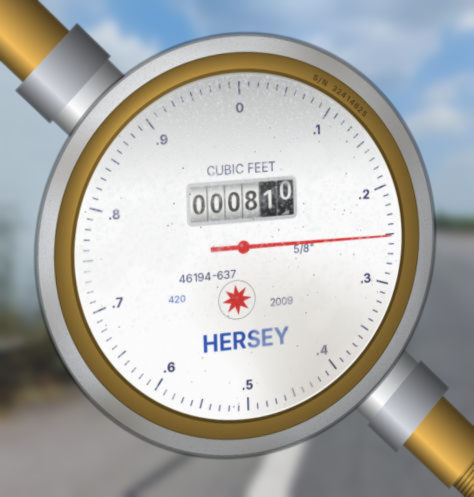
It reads 810.25; ft³
